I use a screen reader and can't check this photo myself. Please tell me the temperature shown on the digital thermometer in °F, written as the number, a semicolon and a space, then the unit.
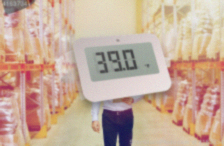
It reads 39.0; °F
